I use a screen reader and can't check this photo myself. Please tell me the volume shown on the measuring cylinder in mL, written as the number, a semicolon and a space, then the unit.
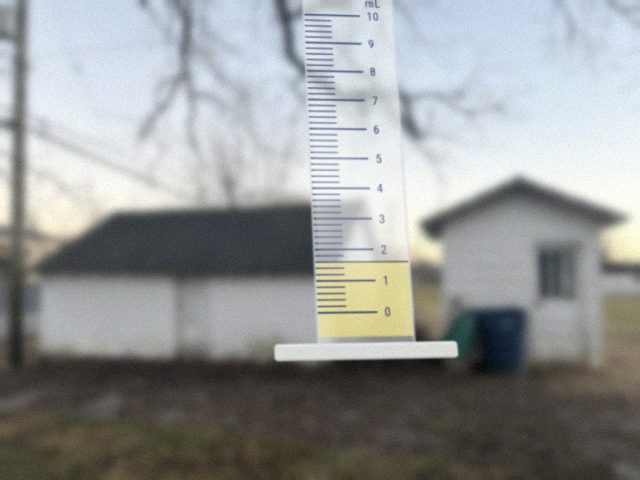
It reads 1.6; mL
